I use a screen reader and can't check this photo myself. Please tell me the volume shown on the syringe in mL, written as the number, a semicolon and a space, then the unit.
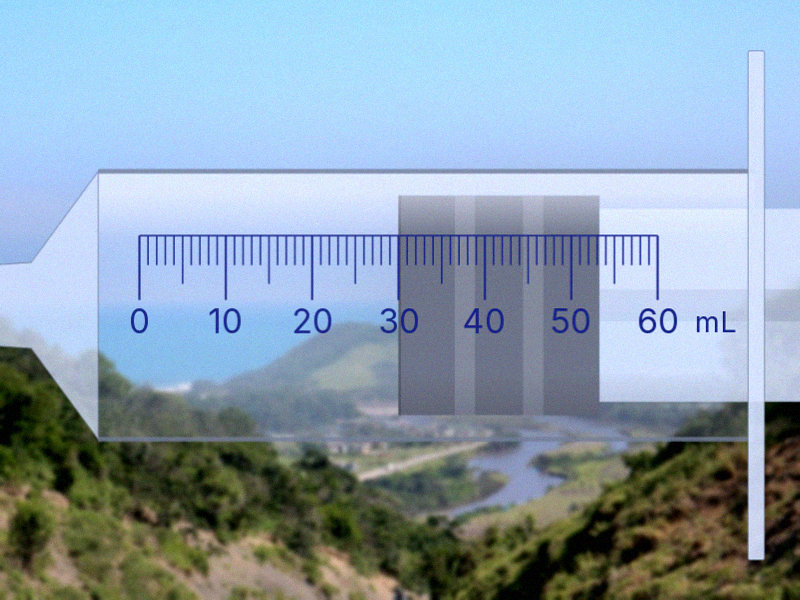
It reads 30; mL
